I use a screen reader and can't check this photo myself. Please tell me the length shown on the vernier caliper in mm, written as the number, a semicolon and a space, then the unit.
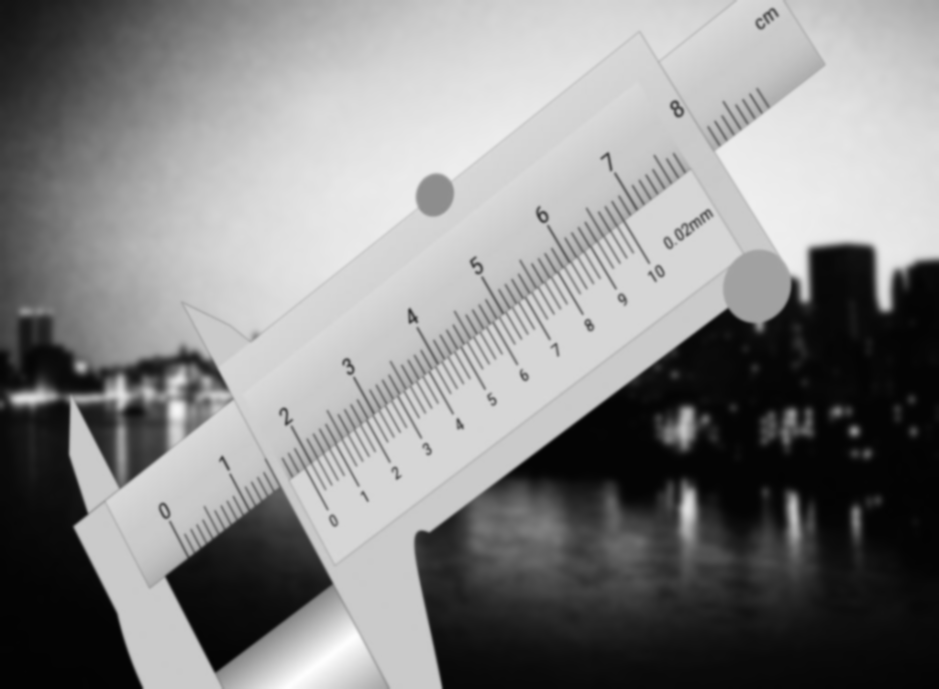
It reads 19.0; mm
